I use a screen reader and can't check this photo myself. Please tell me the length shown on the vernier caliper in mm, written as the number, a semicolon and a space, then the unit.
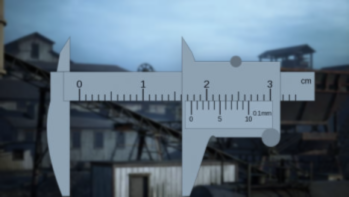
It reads 17.6; mm
